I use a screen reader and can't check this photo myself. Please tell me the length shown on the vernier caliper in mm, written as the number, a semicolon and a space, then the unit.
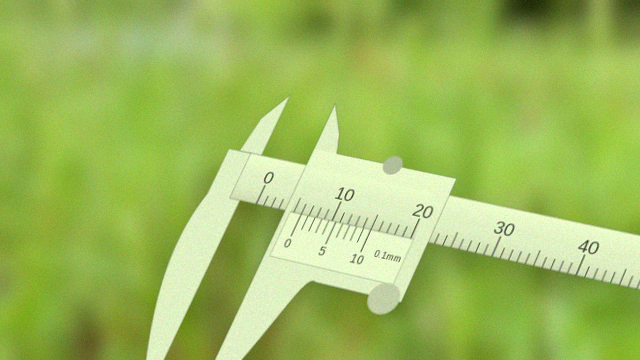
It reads 6.0; mm
